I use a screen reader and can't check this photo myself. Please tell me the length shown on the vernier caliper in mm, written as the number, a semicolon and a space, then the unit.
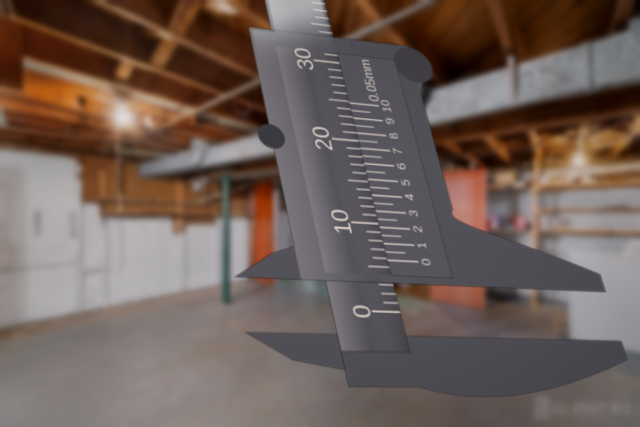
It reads 5.8; mm
